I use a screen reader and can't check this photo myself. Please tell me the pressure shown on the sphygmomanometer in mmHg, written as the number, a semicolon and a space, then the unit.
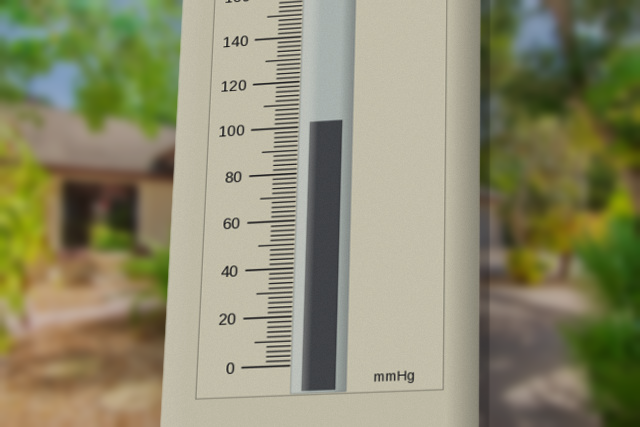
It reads 102; mmHg
